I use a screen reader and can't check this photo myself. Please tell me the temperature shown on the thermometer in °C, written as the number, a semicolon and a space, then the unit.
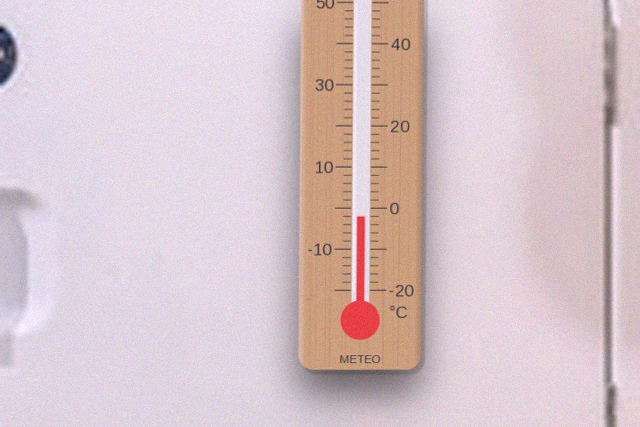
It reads -2; °C
